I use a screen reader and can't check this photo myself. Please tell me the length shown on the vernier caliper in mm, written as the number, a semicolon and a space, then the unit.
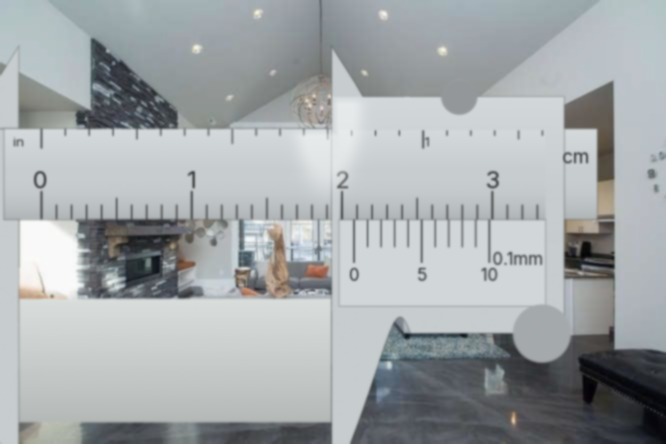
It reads 20.8; mm
